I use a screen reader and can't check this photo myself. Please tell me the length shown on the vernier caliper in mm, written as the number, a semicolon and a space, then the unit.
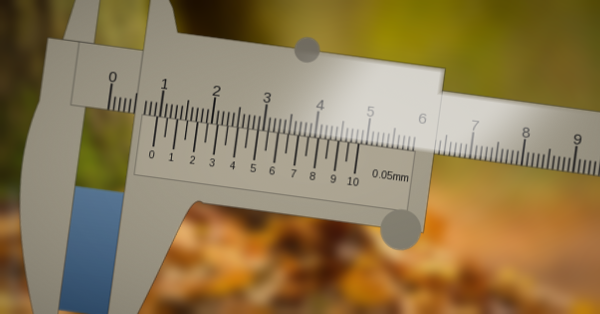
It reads 9.5; mm
